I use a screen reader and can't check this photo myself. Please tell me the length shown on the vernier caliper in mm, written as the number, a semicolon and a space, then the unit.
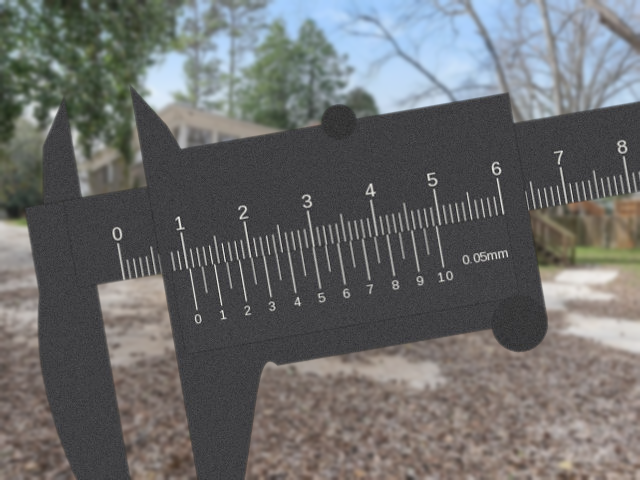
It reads 10.4; mm
